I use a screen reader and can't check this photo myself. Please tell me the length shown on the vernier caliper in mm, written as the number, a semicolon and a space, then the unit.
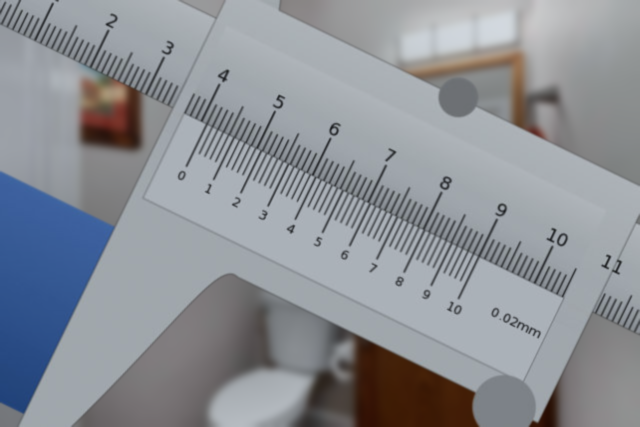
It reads 41.0; mm
